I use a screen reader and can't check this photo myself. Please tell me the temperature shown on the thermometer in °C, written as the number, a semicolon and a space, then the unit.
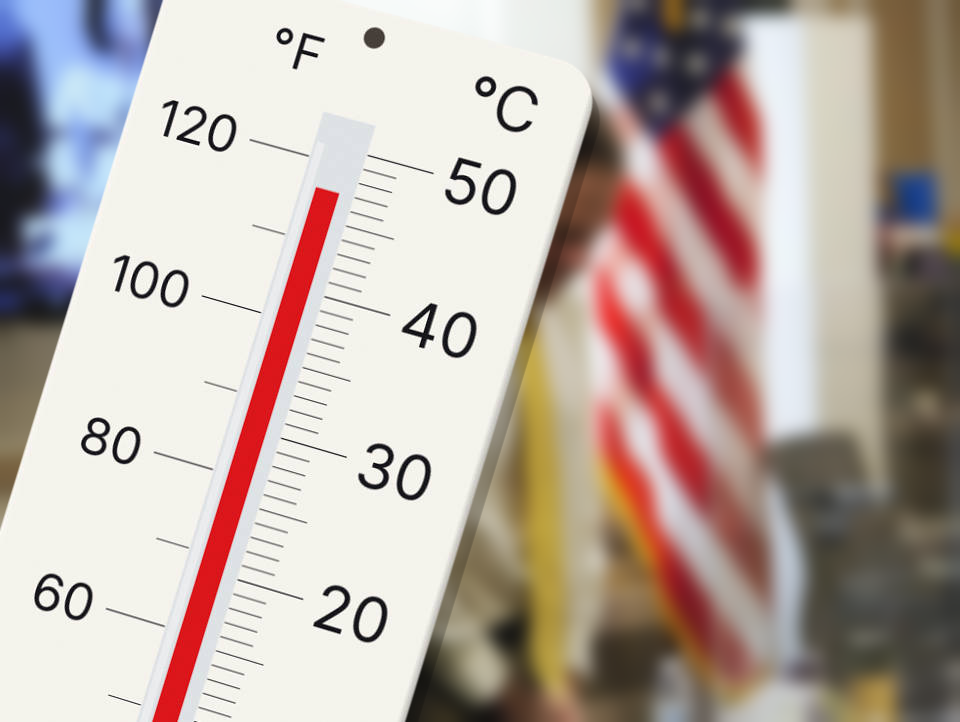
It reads 47; °C
